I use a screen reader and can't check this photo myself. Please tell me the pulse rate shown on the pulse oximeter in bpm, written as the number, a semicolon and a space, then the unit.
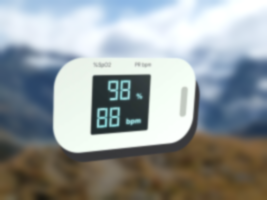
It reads 88; bpm
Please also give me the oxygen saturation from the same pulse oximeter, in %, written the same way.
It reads 98; %
